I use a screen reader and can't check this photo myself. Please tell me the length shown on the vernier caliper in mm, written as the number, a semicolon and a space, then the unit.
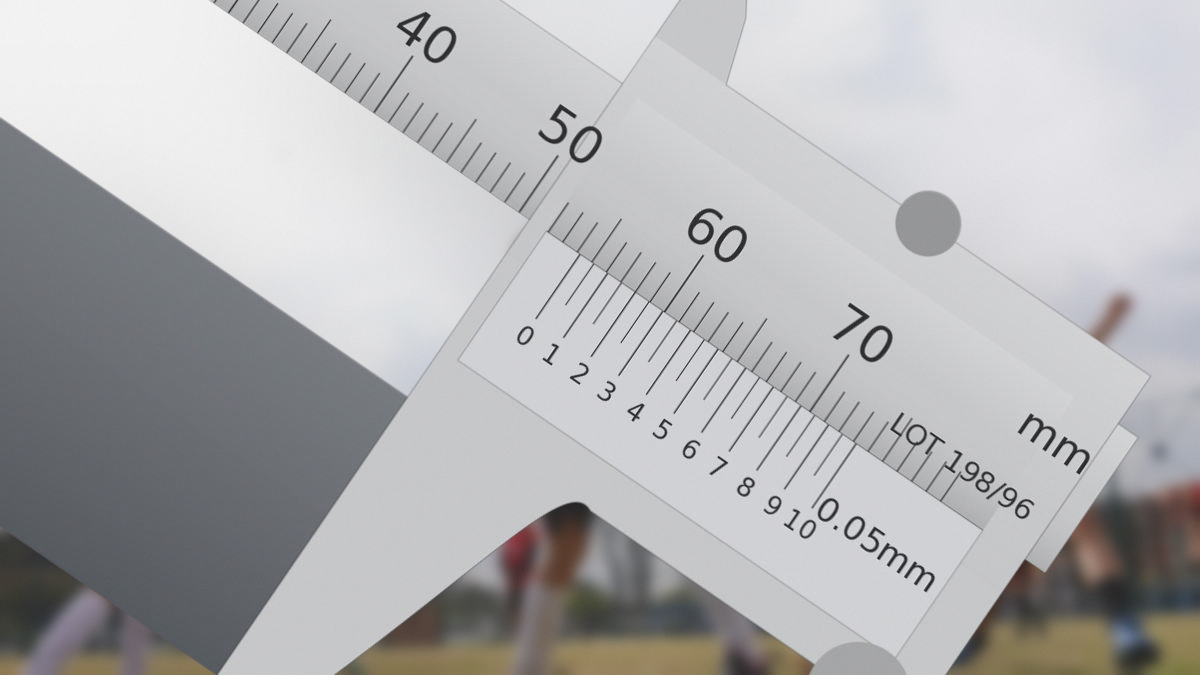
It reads 54.2; mm
